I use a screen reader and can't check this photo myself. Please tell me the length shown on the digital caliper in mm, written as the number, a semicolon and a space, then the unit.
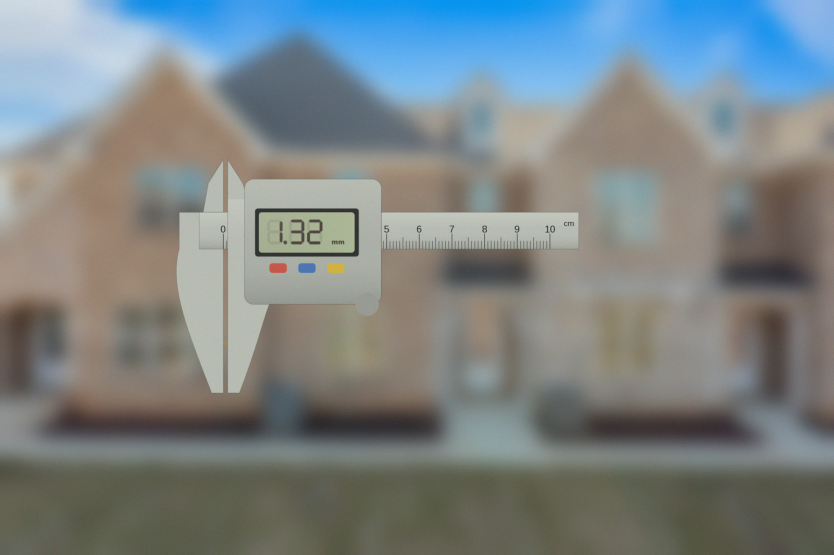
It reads 1.32; mm
